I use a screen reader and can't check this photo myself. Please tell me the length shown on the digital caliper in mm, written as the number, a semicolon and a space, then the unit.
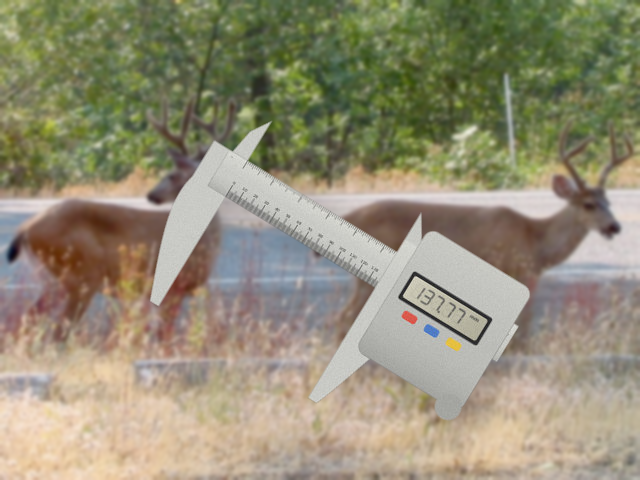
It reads 137.77; mm
